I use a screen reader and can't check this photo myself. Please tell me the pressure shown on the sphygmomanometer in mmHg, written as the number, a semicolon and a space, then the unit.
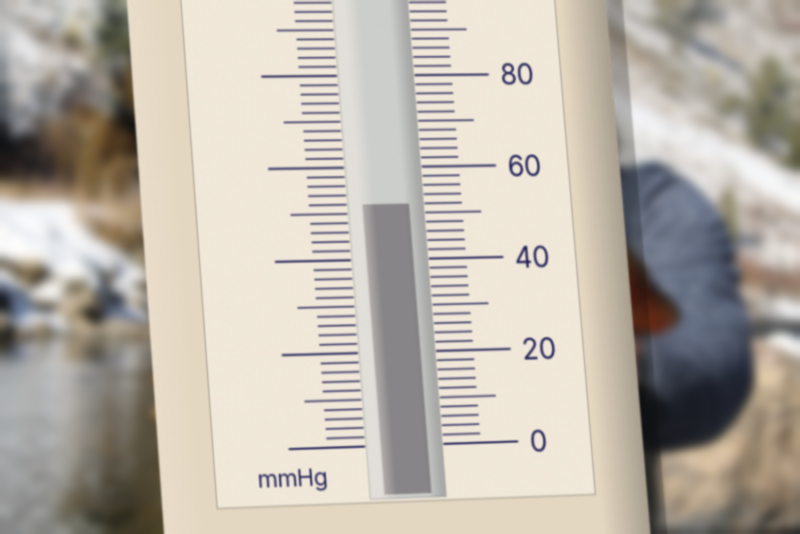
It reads 52; mmHg
